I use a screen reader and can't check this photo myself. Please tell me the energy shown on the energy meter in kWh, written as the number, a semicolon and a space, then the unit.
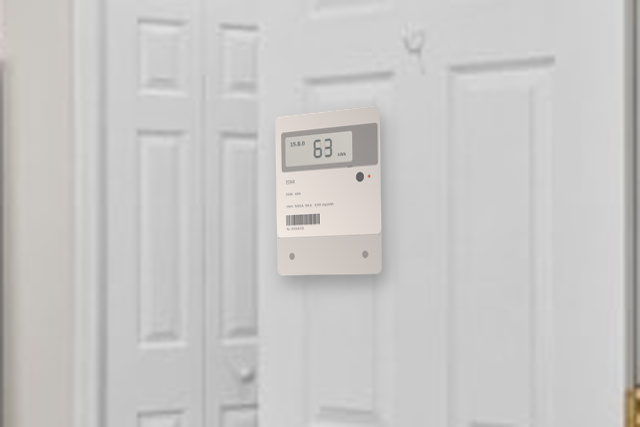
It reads 63; kWh
